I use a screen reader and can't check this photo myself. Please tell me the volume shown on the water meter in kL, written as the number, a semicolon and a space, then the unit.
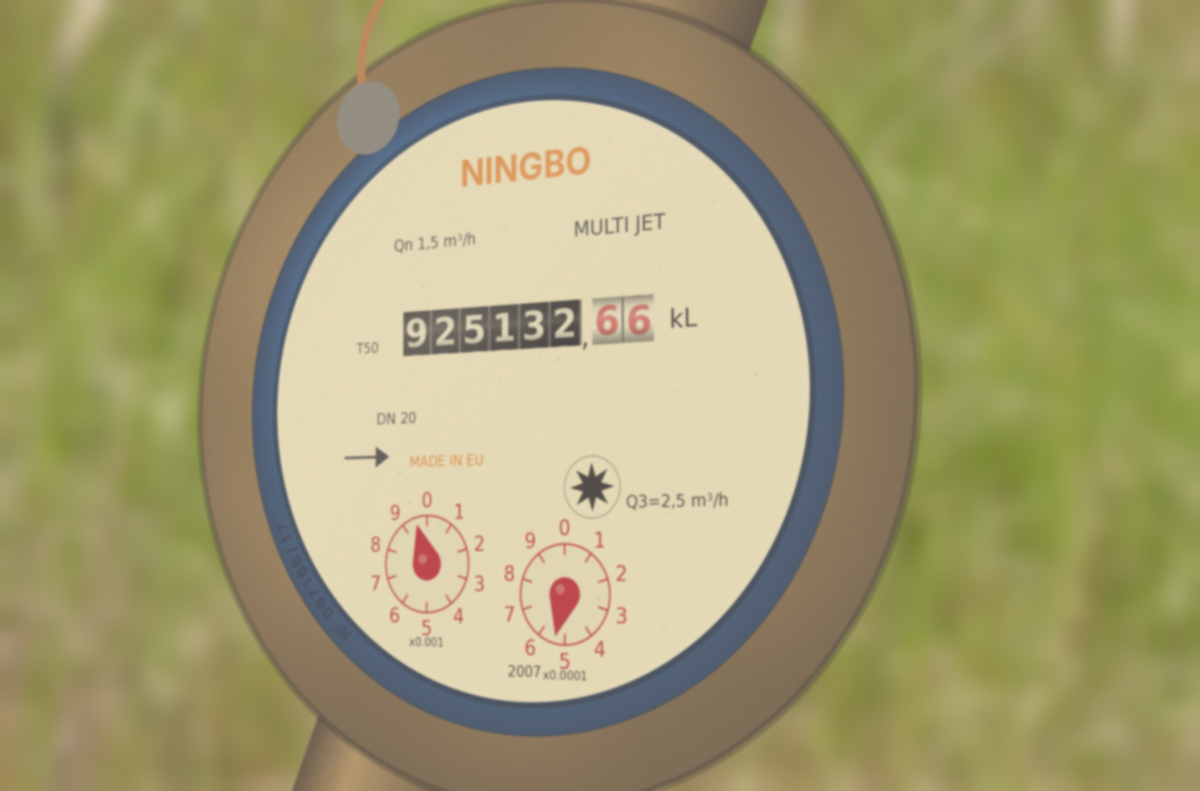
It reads 925132.6595; kL
